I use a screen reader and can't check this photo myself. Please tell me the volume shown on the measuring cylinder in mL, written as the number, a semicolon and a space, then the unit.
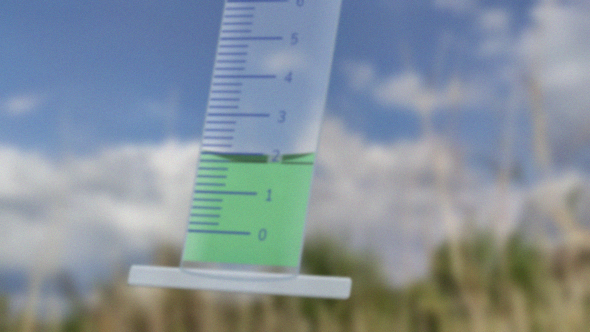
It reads 1.8; mL
